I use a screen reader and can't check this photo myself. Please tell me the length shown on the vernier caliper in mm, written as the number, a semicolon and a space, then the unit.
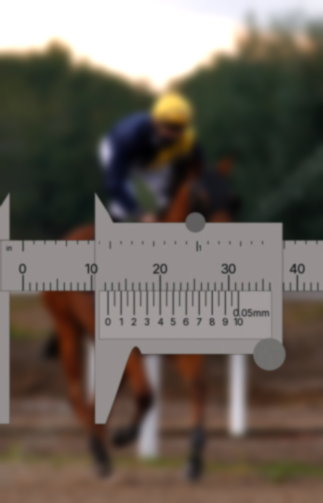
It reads 12.4; mm
